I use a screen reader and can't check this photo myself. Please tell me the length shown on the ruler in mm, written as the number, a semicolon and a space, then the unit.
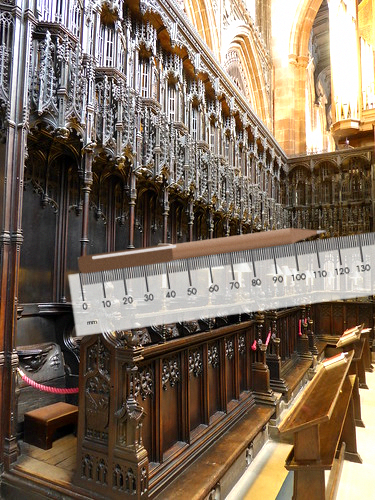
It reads 115; mm
